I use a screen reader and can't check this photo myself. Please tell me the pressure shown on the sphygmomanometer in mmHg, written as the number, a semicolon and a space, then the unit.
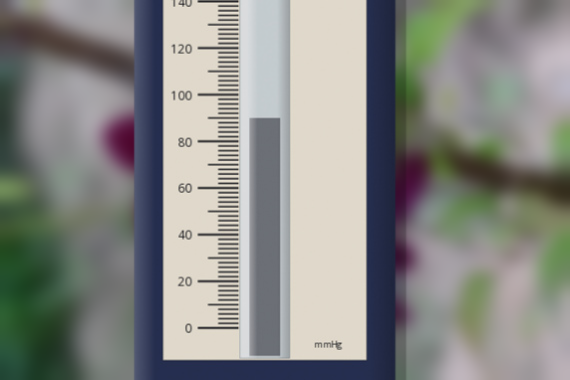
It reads 90; mmHg
